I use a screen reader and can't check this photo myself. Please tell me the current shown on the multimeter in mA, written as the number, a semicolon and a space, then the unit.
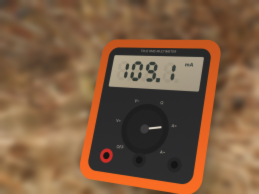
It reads 109.1; mA
